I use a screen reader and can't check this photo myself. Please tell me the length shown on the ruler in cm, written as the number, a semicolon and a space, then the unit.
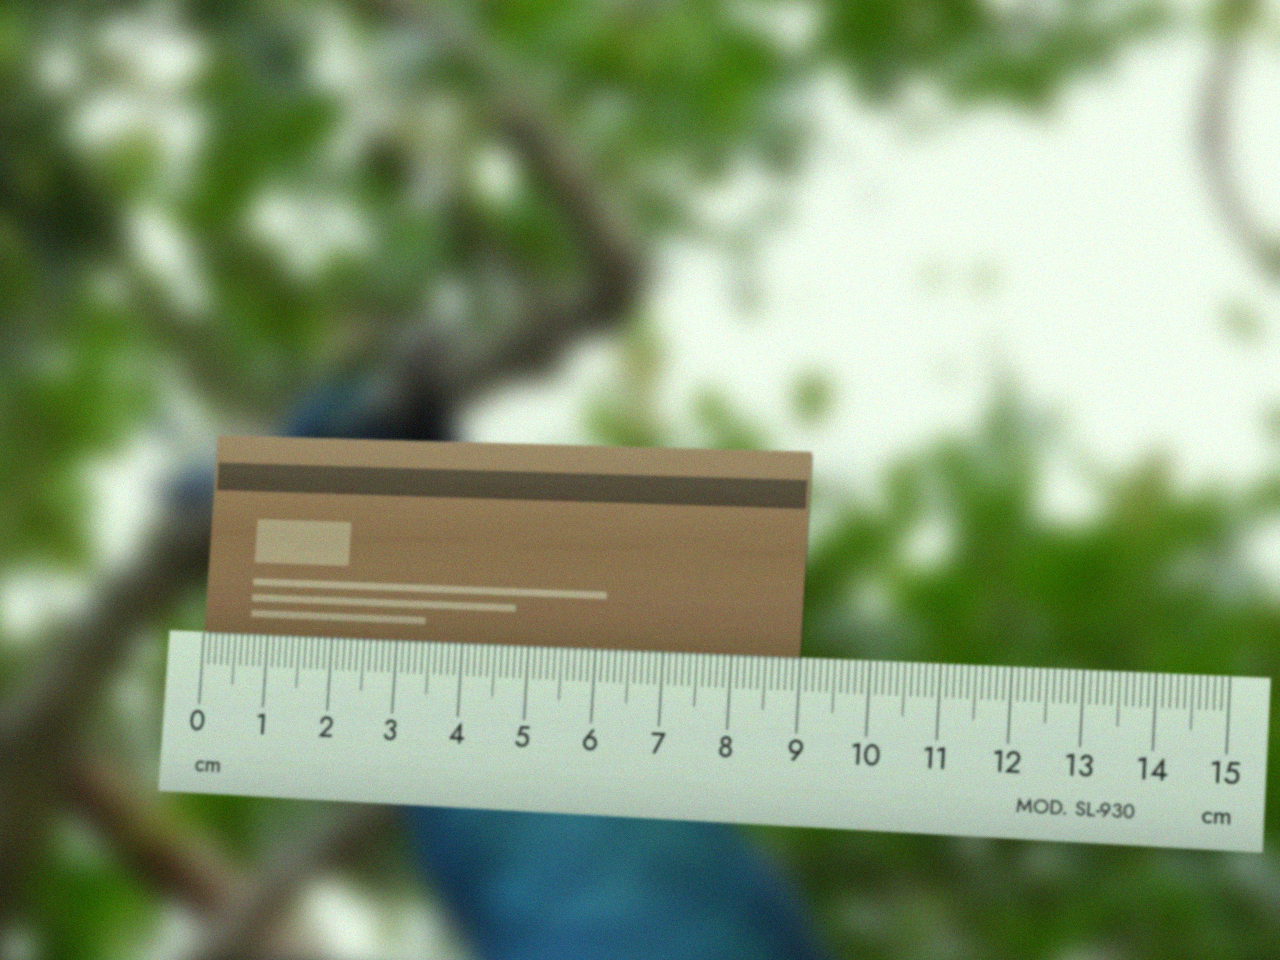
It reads 9; cm
